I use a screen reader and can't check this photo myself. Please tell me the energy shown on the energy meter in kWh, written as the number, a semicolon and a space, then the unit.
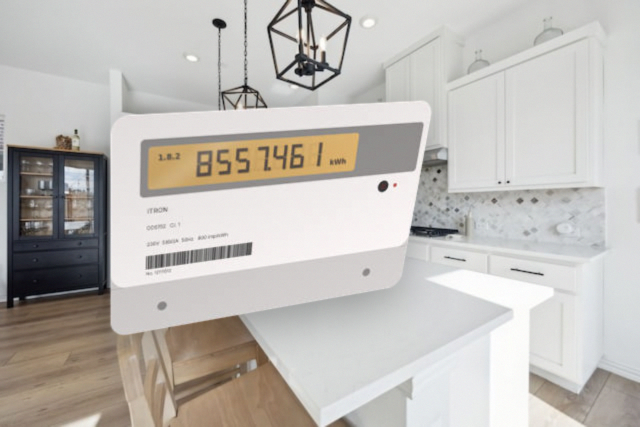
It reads 8557.461; kWh
